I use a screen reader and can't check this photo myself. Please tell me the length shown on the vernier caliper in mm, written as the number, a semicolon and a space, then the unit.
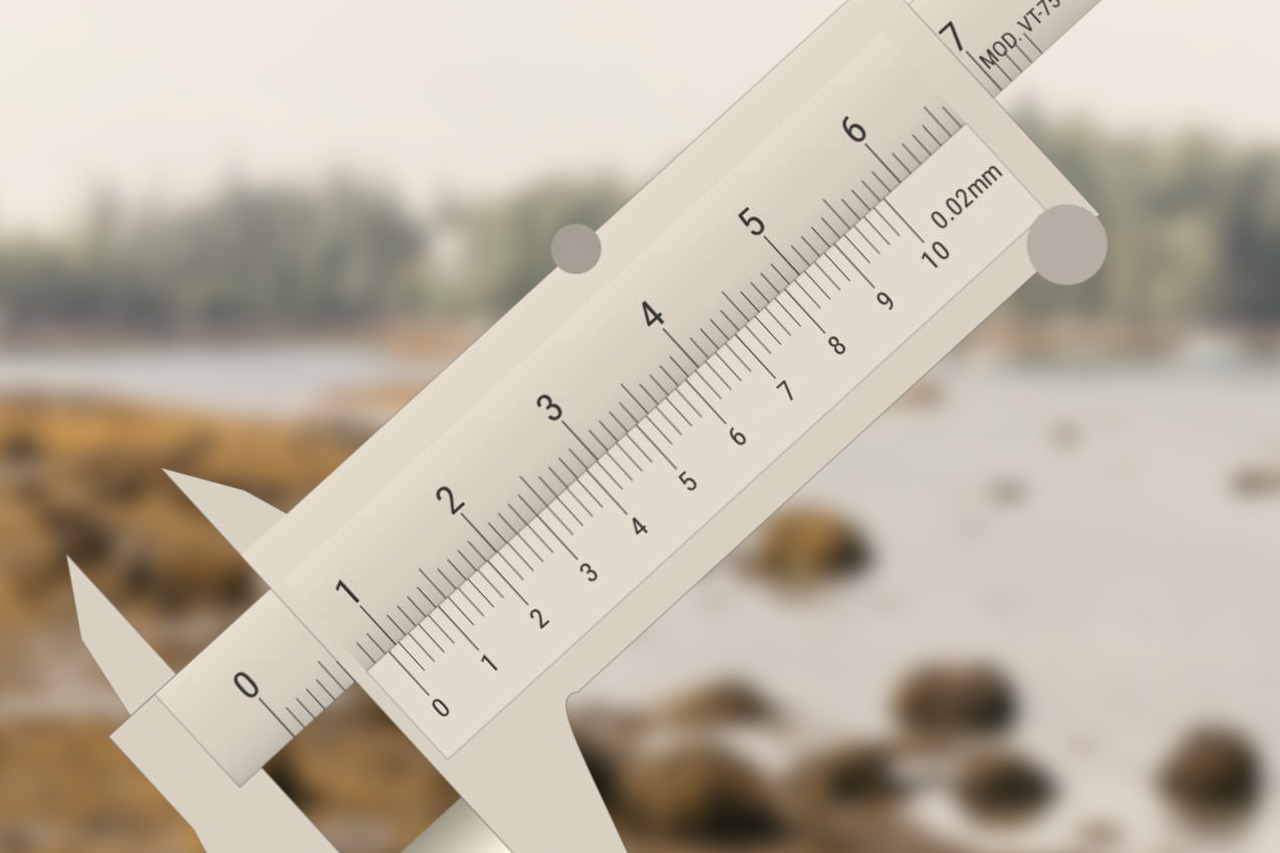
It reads 9.3; mm
